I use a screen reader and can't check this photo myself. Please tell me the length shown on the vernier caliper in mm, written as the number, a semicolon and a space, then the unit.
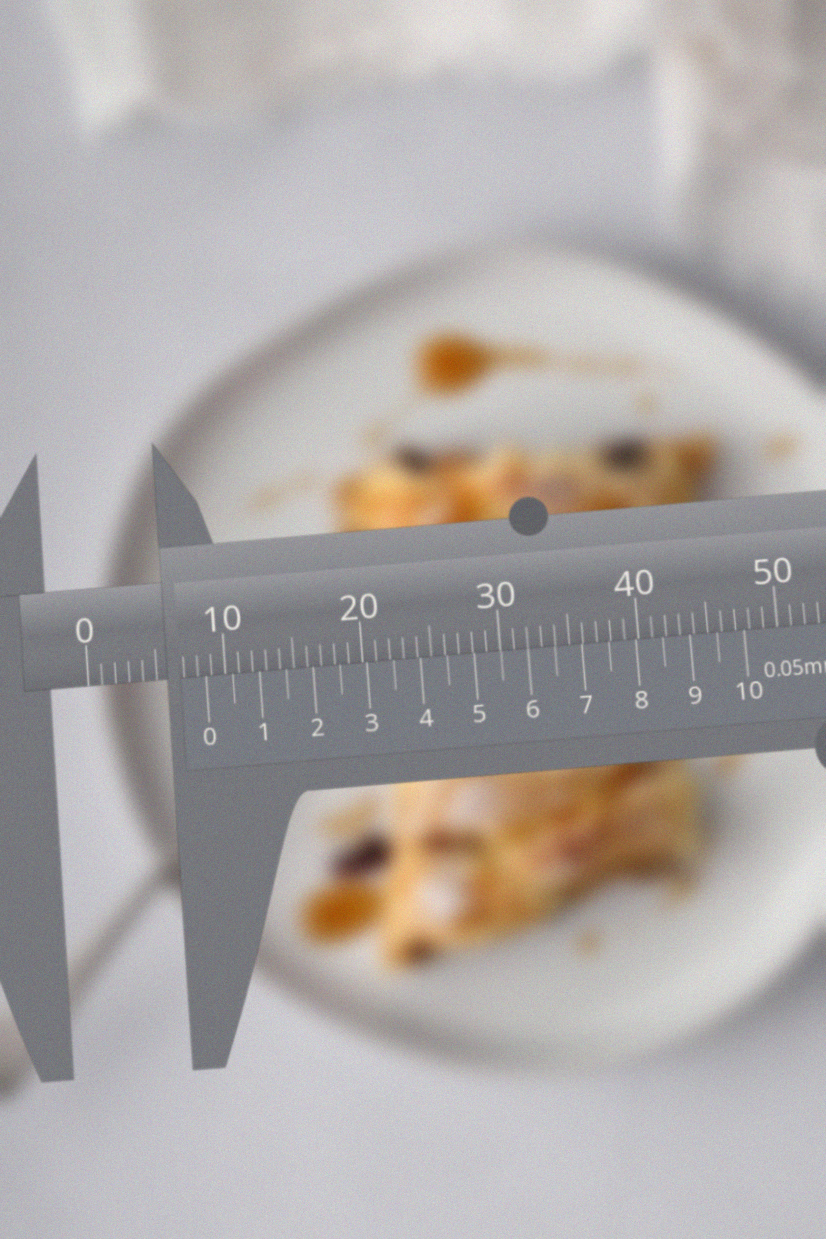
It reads 8.6; mm
